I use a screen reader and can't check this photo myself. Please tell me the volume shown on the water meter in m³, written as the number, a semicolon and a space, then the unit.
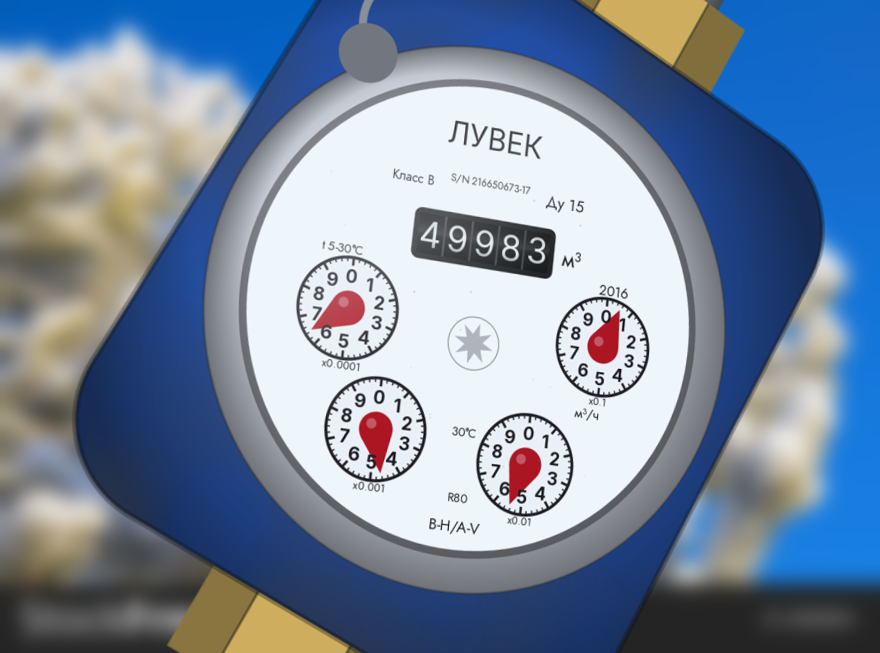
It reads 49983.0546; m³
